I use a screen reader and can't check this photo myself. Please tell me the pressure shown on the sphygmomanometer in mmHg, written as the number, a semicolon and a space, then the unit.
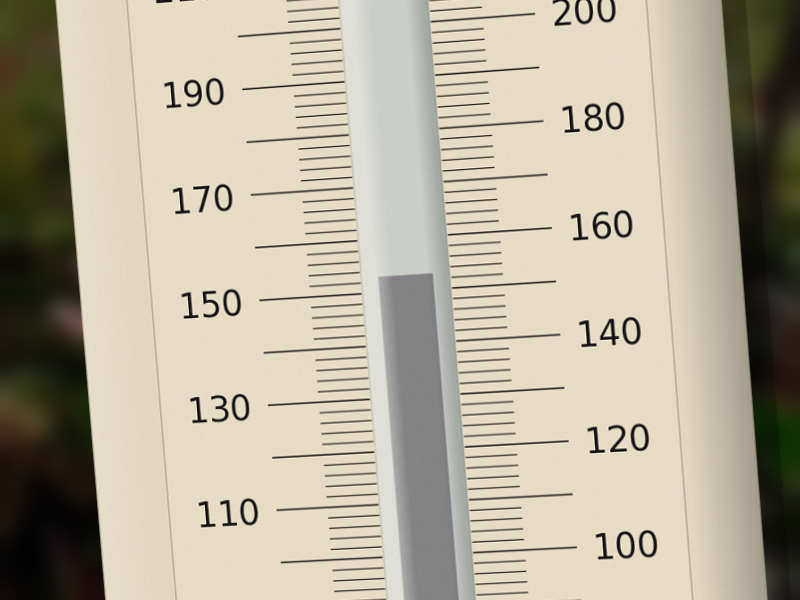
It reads 153; mmHg
